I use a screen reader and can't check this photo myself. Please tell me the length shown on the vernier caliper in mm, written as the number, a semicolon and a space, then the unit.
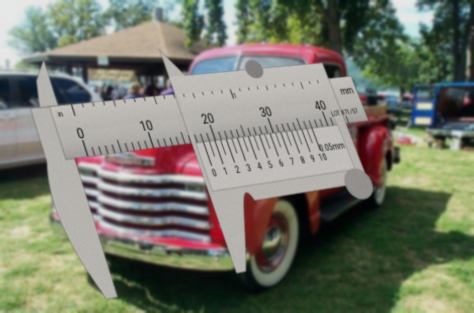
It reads 18.0; mm
